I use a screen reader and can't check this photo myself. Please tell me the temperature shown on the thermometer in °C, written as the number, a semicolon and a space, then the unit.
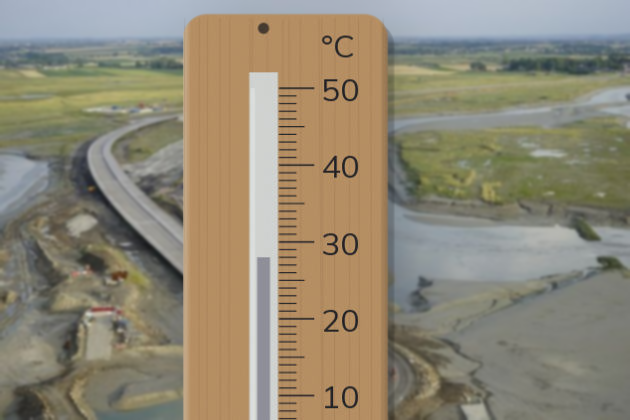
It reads 28; °C
